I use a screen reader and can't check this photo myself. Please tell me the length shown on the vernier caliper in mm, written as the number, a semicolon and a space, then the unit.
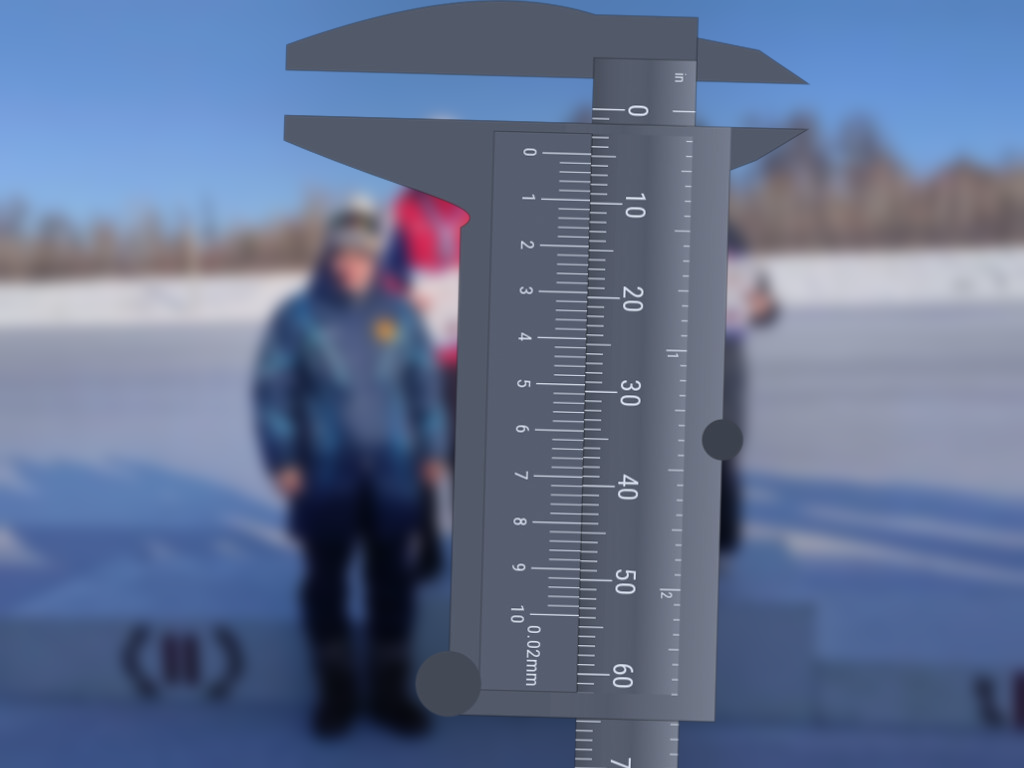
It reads 4.8; mm
